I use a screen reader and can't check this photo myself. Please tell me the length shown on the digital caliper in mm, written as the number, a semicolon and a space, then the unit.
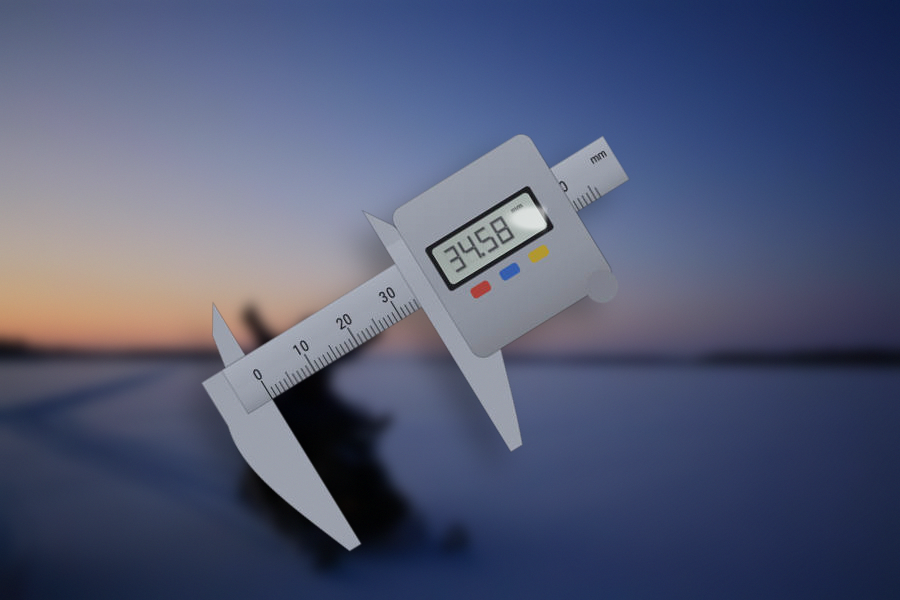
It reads 34.58; mm
